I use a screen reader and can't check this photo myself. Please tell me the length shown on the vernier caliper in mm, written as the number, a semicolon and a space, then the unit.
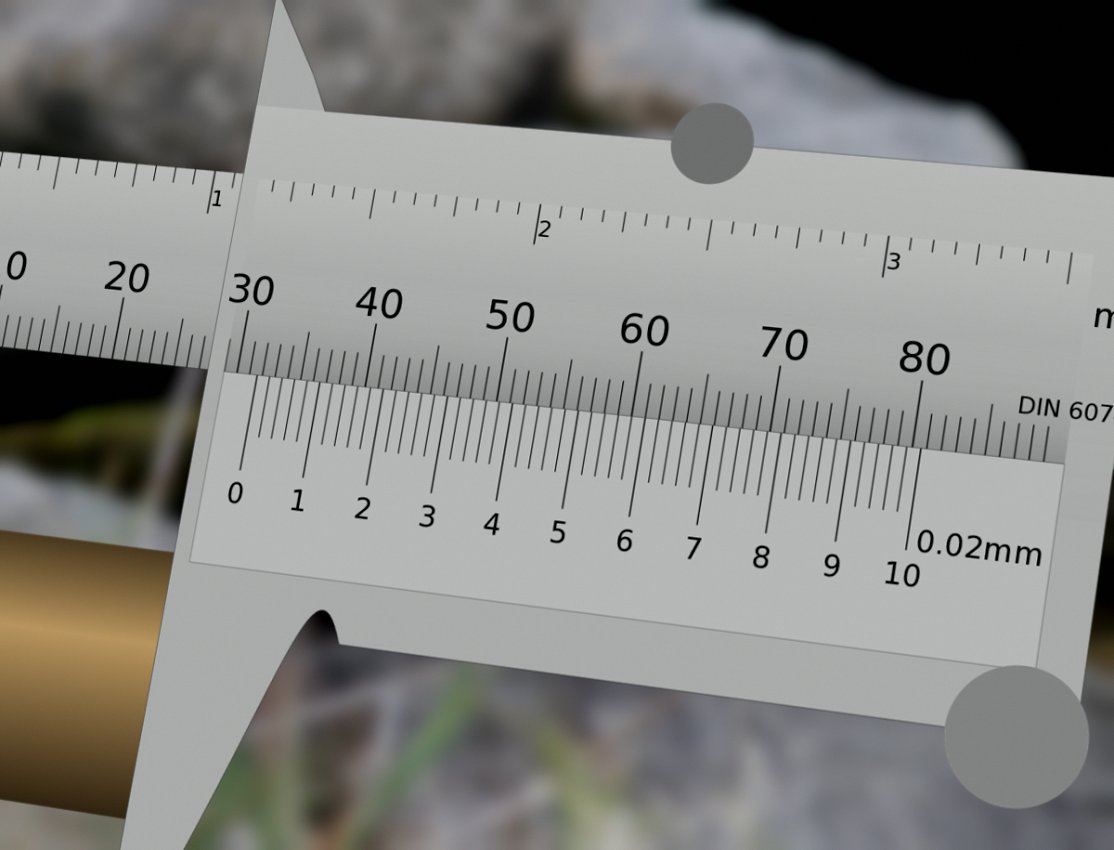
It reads 31.6; mm
